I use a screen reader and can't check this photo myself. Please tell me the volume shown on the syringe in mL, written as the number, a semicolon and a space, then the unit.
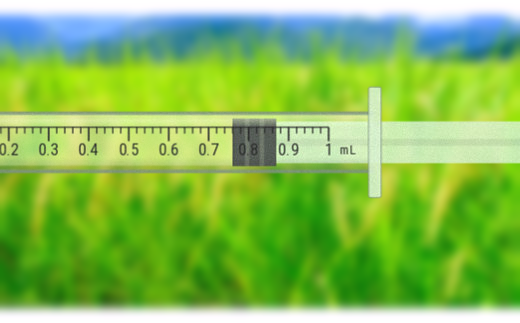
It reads 0.76; mL
